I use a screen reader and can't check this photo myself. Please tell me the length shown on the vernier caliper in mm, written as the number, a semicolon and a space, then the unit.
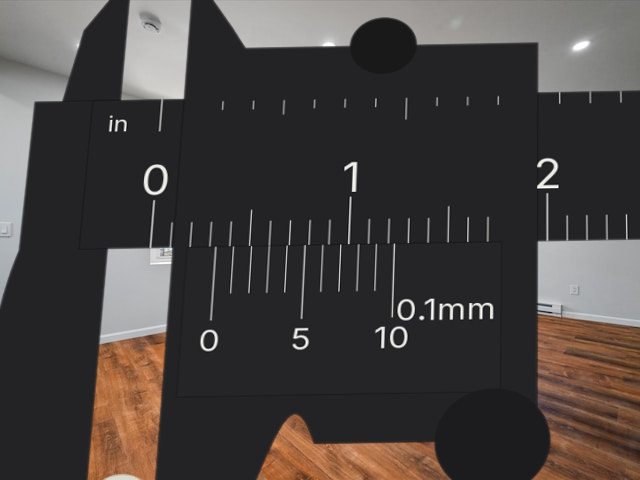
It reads 3.3; mm
